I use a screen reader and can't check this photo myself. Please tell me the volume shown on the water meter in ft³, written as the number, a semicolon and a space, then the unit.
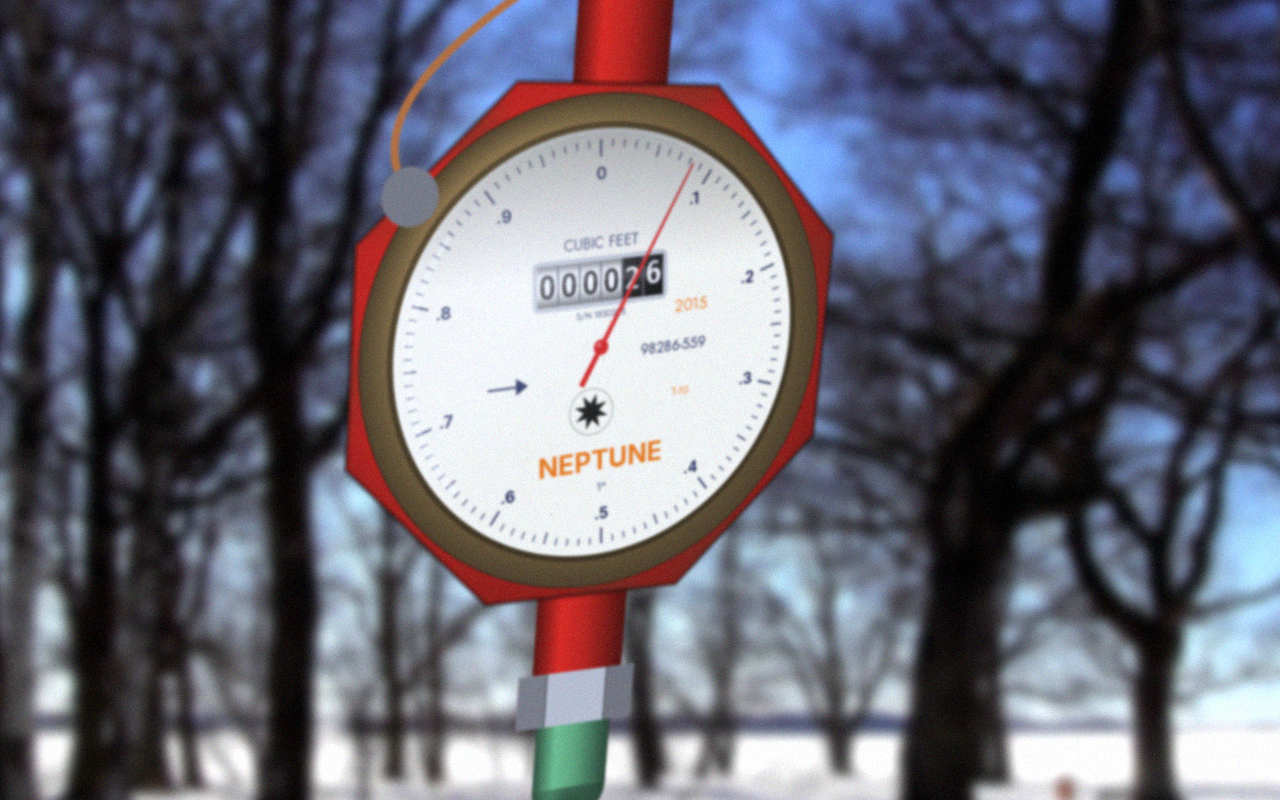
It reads 26.08; ft³
